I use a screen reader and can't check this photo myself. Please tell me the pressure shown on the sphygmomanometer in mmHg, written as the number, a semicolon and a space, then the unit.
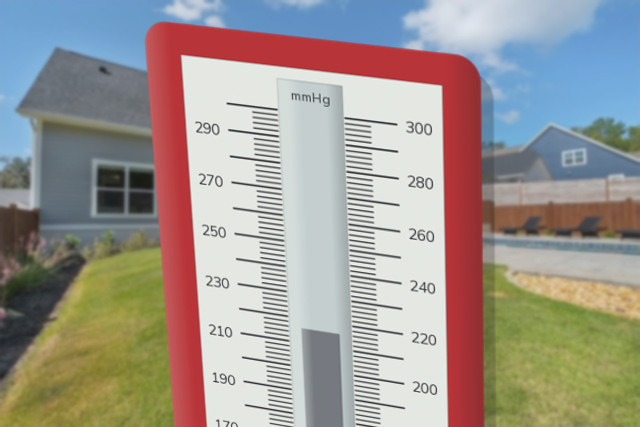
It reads 216; mmHg
